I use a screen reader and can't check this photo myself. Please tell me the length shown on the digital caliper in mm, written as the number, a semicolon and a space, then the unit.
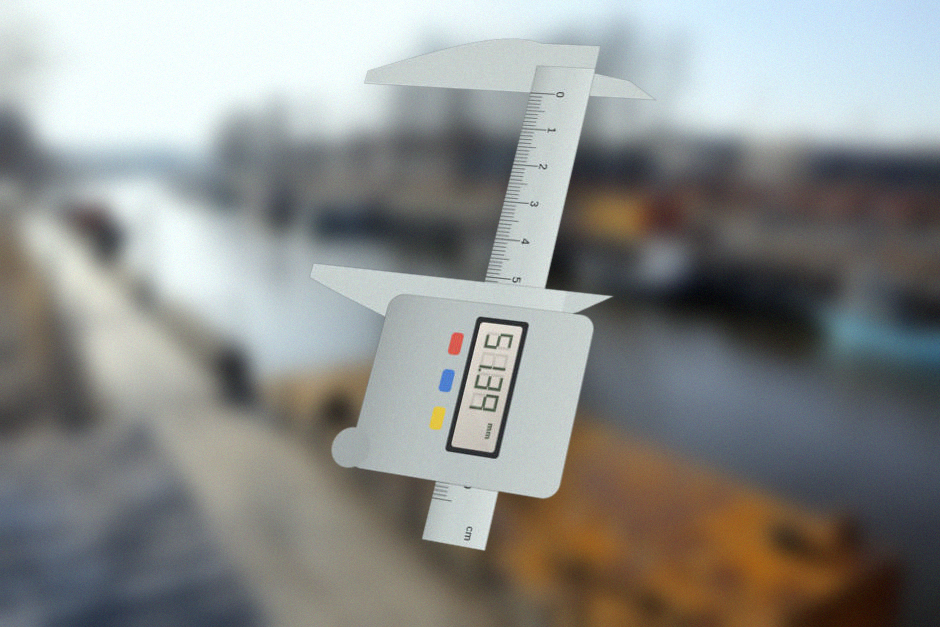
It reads 51.39; mm
